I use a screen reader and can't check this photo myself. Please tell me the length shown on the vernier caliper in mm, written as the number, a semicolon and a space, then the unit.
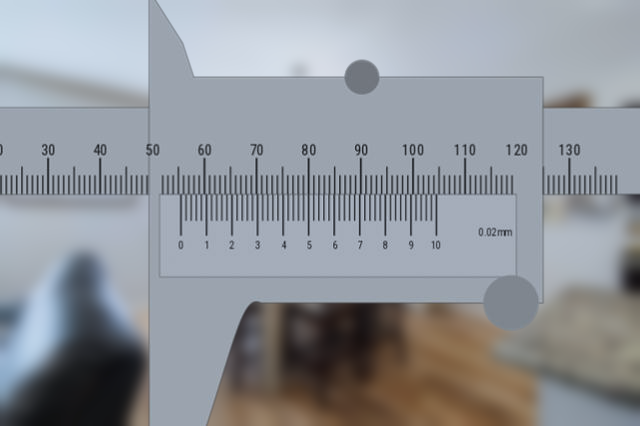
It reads 55.5; mm
